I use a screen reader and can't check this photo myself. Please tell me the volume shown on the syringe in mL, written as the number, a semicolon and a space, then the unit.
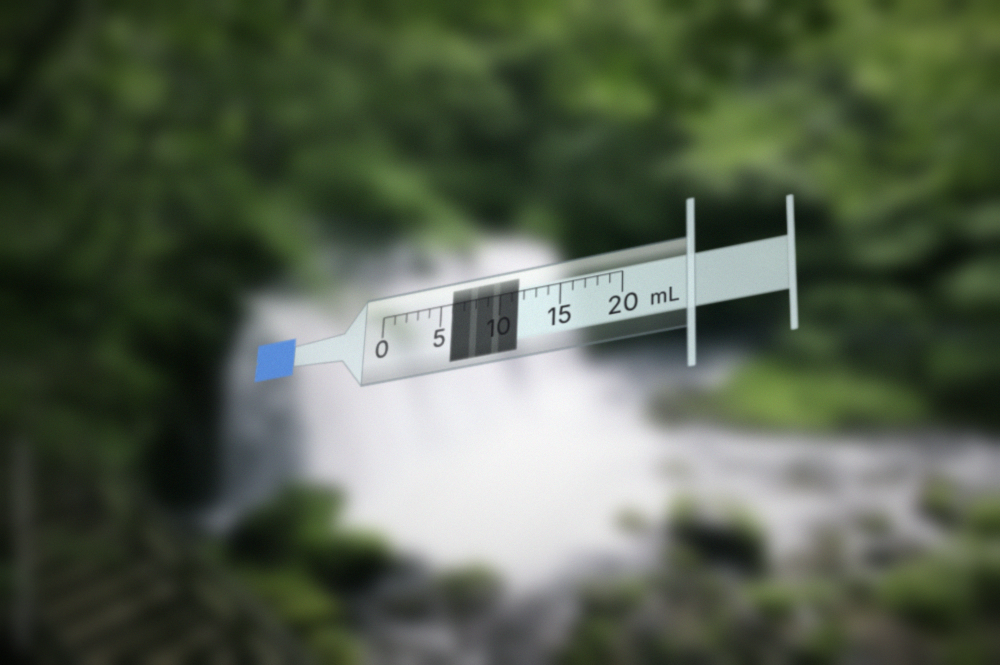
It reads 6; mL
